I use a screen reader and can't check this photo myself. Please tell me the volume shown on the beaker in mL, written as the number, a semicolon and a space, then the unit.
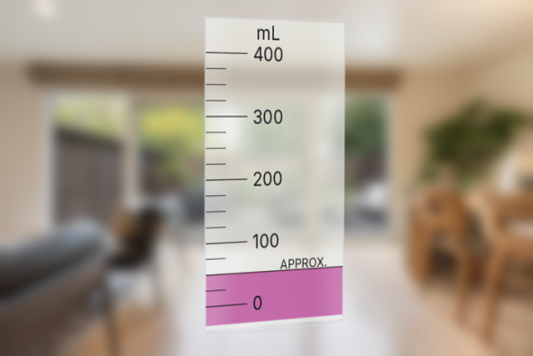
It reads 50; mL
